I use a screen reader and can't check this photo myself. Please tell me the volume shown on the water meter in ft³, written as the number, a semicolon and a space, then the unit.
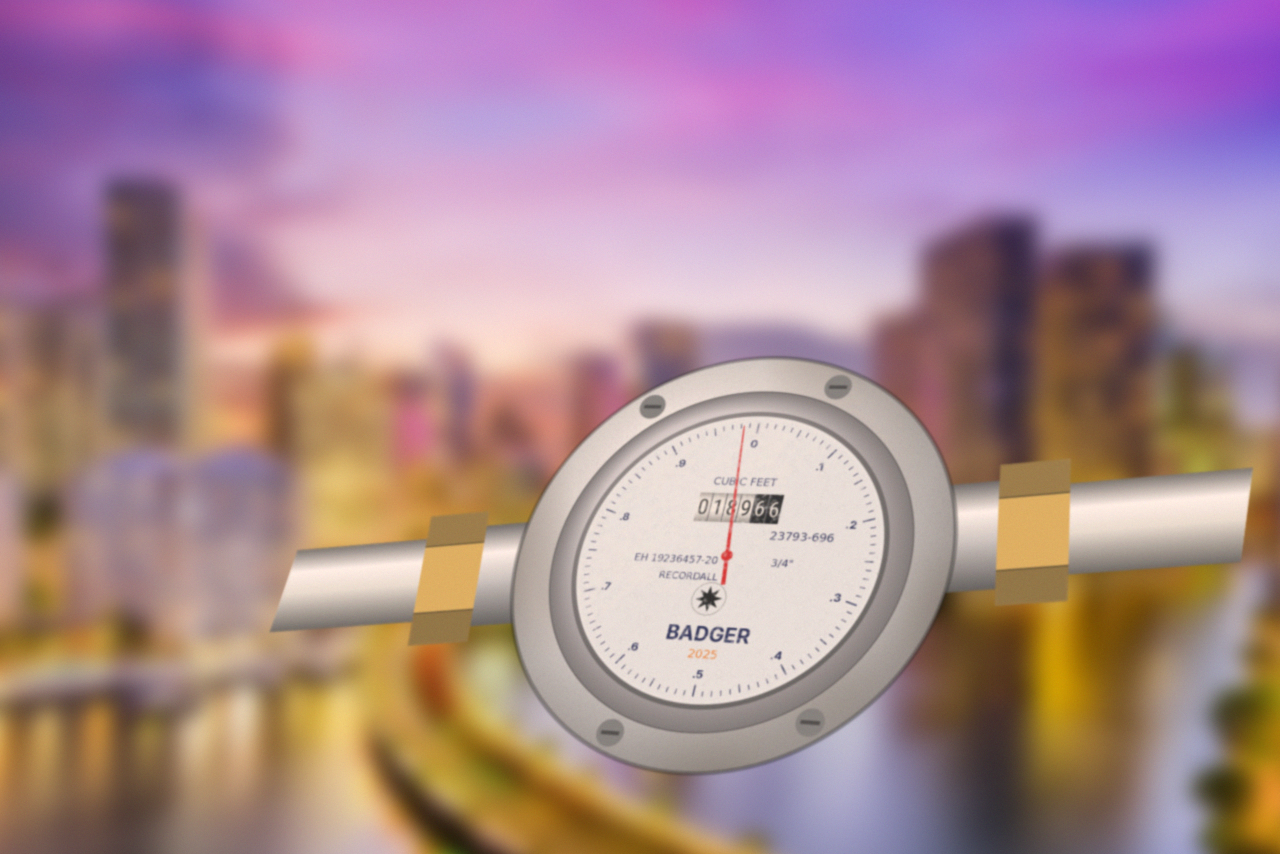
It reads 18965.98; ft³
